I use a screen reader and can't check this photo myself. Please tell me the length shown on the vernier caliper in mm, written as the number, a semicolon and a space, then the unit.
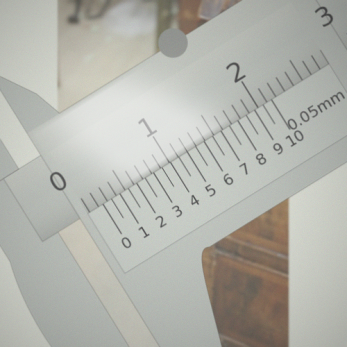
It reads 2.5; mm
